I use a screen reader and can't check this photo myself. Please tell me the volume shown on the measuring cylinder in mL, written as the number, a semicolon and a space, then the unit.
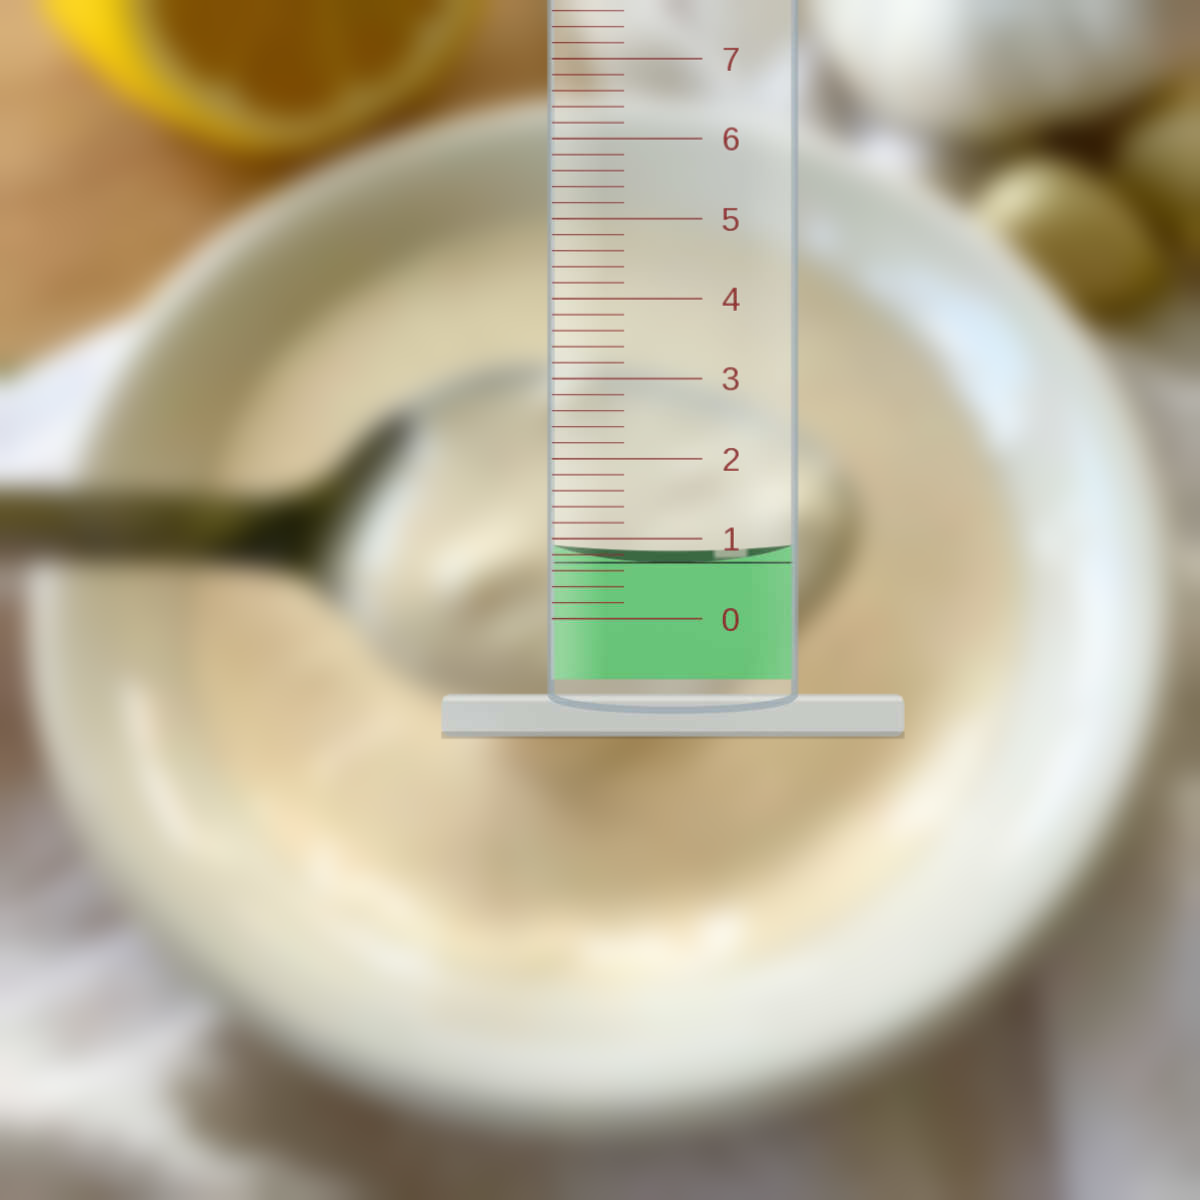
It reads 0.7; mL
